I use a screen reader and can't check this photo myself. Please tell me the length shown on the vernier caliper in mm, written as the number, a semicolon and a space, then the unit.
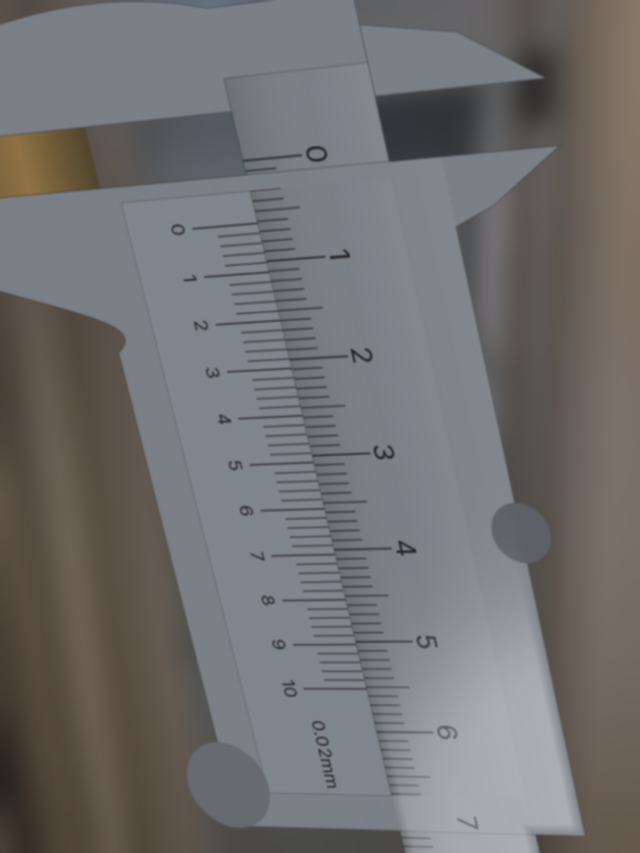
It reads 6.2; mm
